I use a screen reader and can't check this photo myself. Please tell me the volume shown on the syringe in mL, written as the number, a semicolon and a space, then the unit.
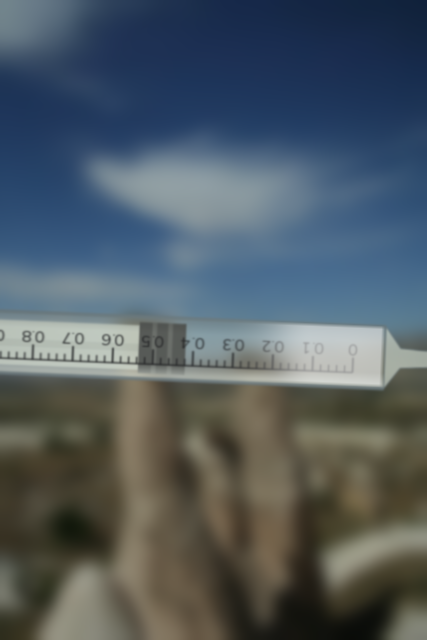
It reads 0.42; mL
